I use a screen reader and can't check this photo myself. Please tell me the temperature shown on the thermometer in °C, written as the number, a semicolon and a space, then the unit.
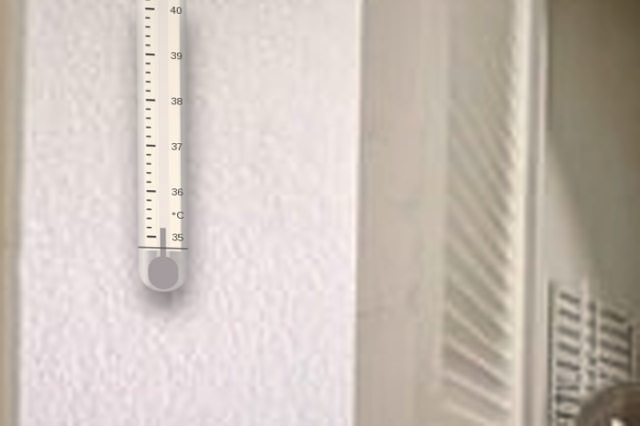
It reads 35.2; °C
